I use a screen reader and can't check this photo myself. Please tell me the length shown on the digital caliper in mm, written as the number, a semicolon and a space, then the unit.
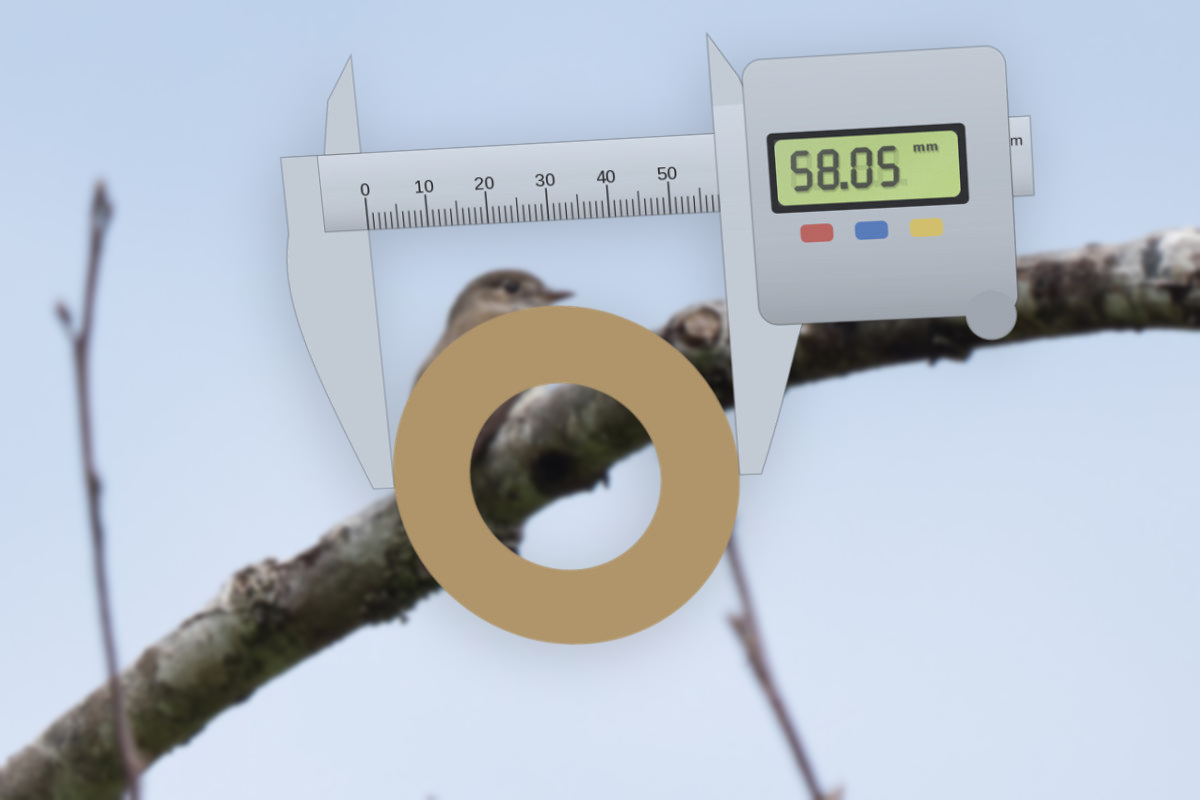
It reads 58.05; mm
